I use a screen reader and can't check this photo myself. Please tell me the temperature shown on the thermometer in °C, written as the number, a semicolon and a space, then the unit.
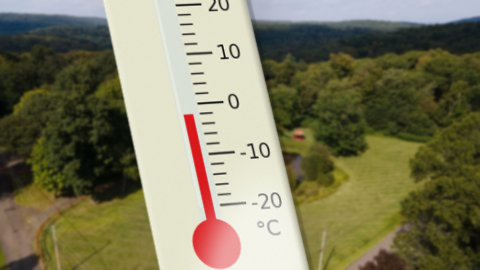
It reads -2; °C
